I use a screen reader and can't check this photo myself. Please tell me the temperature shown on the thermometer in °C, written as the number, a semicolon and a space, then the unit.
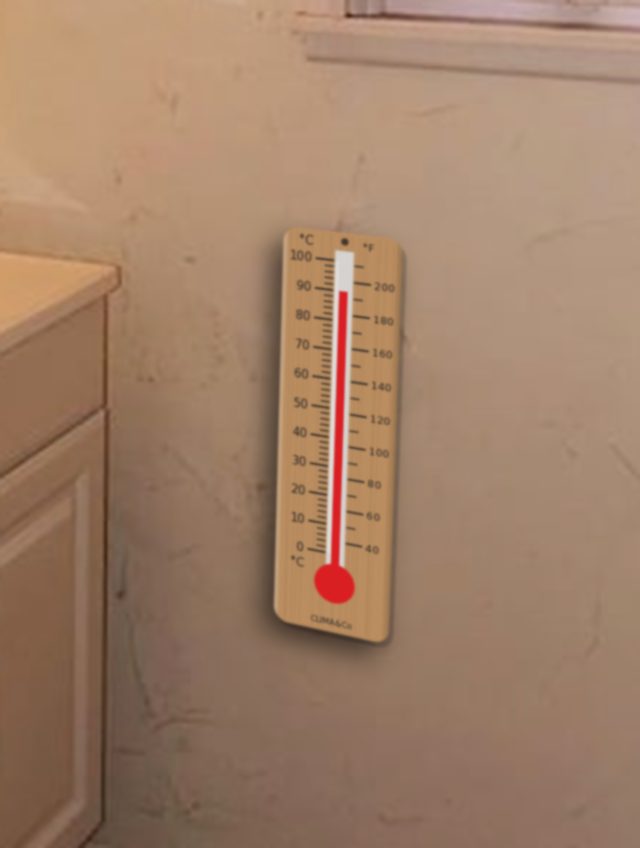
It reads 90; °C
